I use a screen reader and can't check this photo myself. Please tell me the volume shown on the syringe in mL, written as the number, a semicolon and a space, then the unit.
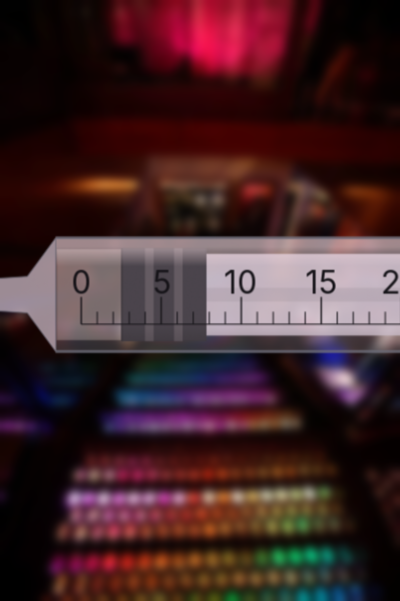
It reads 2.5; mL
